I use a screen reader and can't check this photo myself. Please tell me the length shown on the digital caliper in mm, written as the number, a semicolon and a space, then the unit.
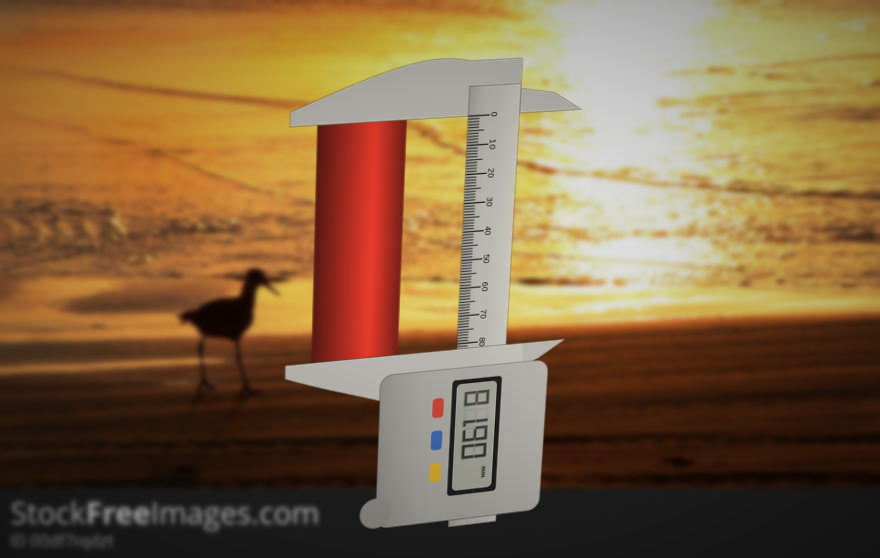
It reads 81.90; mm
